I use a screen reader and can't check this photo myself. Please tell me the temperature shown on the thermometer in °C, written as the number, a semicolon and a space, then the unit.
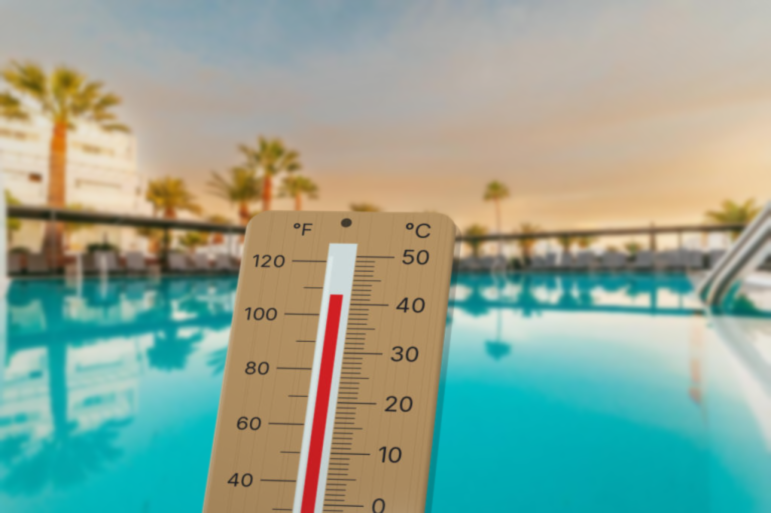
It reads 42; °C
